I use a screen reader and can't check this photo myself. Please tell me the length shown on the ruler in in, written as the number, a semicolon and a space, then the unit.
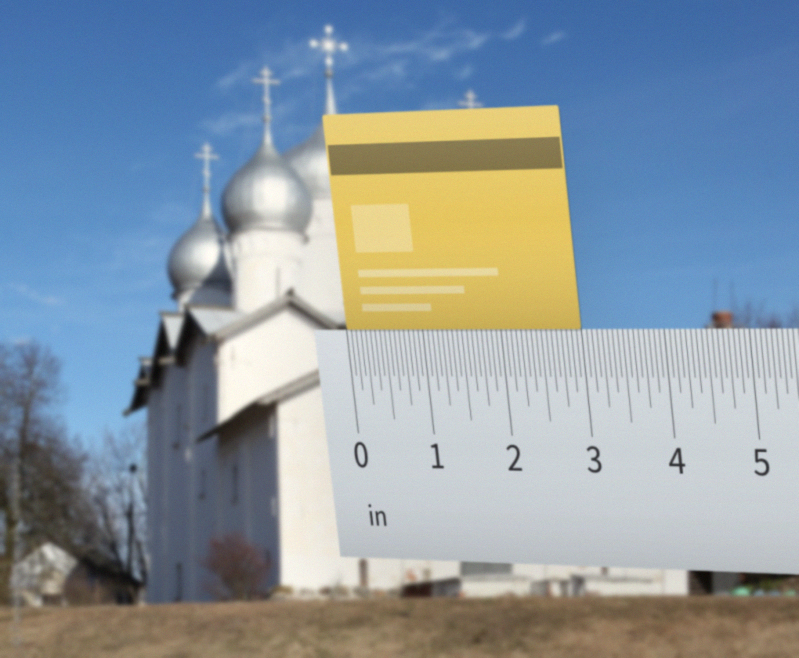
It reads 3; in
